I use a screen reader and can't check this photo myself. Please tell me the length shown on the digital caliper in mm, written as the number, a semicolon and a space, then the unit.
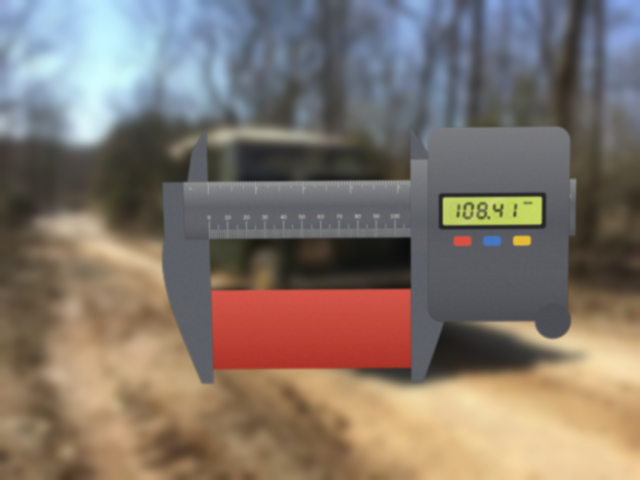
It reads 108.41; mm
